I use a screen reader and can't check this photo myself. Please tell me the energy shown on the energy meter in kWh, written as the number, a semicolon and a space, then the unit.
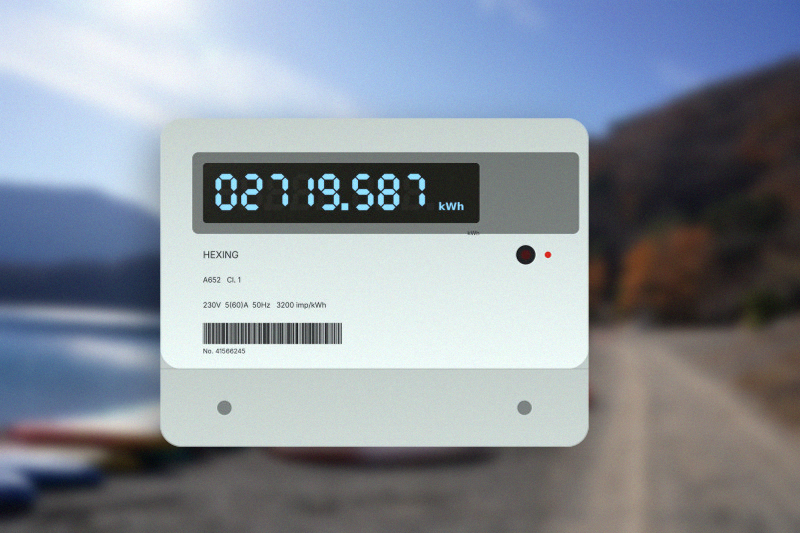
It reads 2719.587; kWh
